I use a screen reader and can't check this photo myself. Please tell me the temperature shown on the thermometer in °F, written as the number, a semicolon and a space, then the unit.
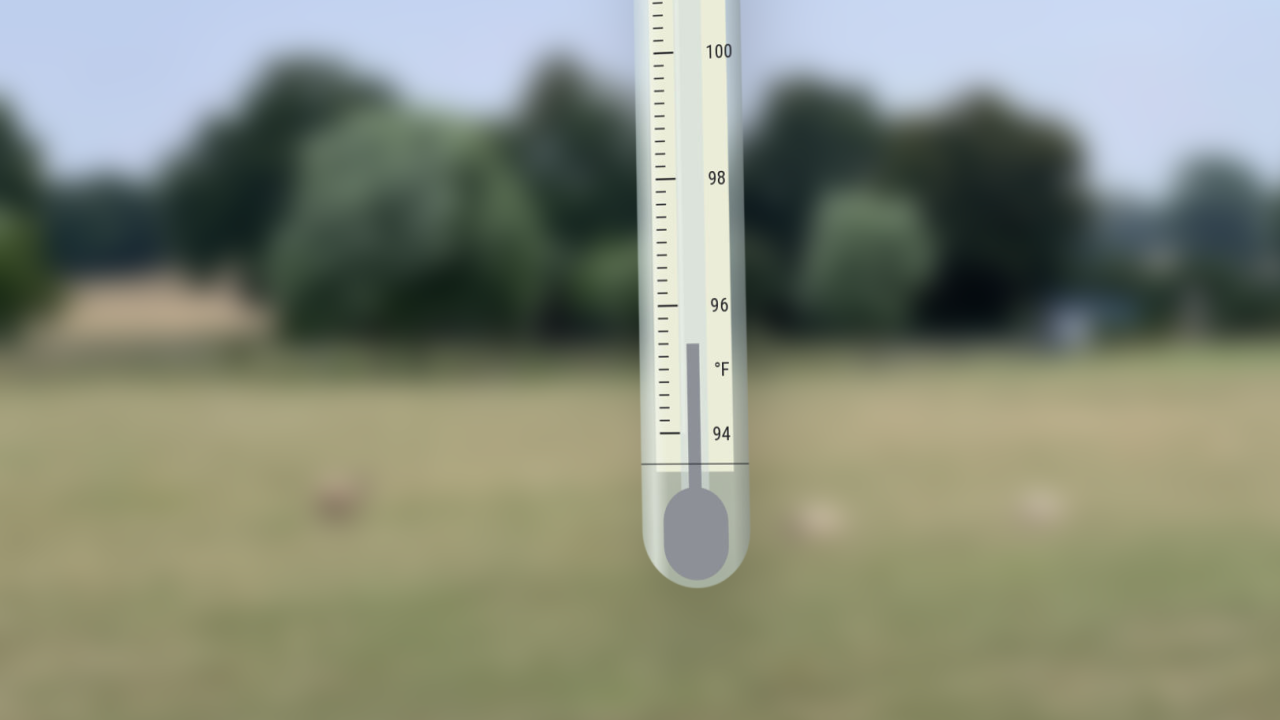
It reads 95.4; °F
